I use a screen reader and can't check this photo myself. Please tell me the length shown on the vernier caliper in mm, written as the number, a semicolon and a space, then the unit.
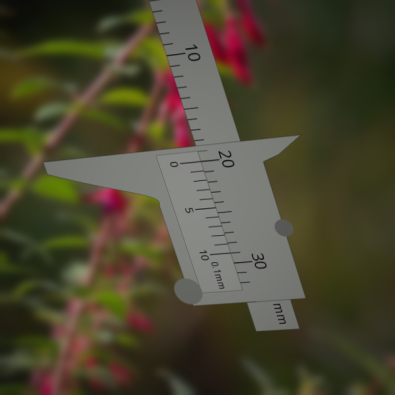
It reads 20.0; mm
